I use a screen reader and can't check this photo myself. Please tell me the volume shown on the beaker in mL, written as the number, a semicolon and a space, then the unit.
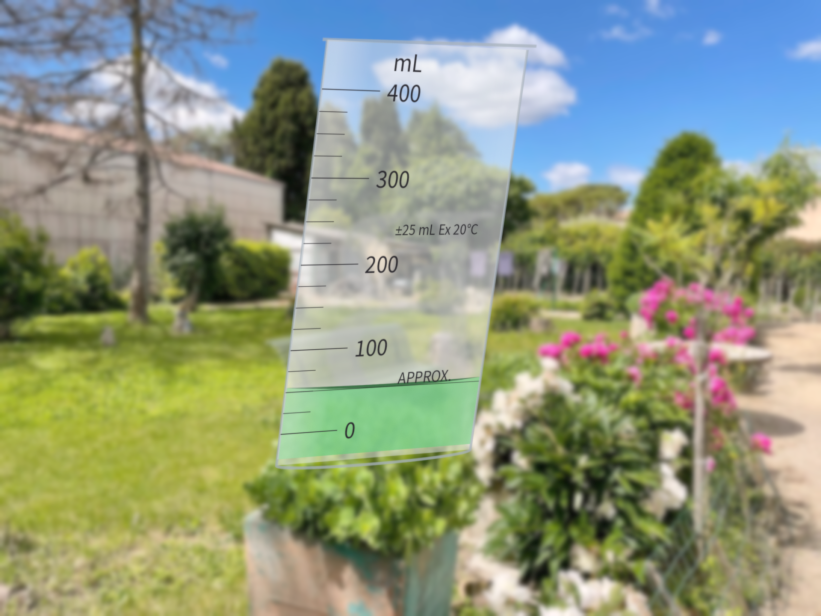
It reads 50; mL
